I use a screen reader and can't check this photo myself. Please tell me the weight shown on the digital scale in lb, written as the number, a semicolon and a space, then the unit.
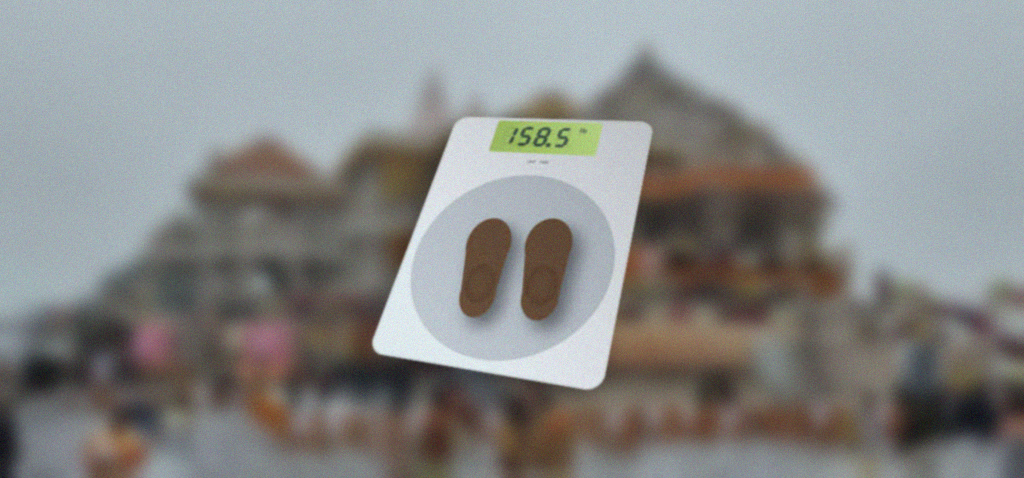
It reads 158.5; lb
